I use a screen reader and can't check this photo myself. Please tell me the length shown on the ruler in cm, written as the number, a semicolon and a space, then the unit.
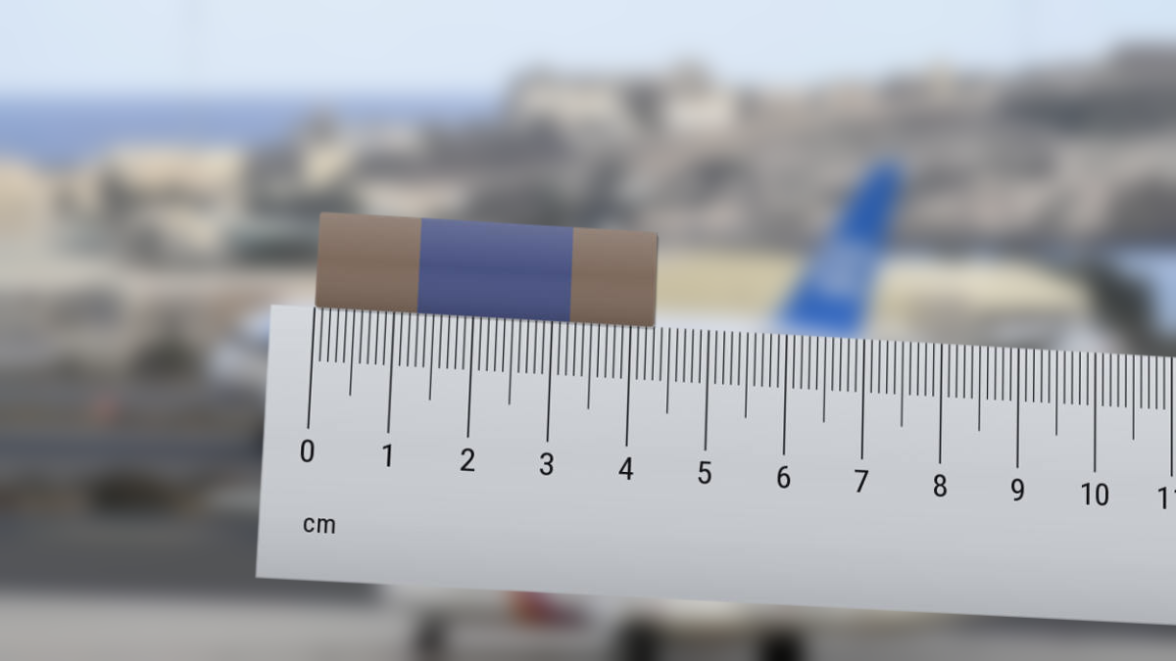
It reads 4.3; cm
